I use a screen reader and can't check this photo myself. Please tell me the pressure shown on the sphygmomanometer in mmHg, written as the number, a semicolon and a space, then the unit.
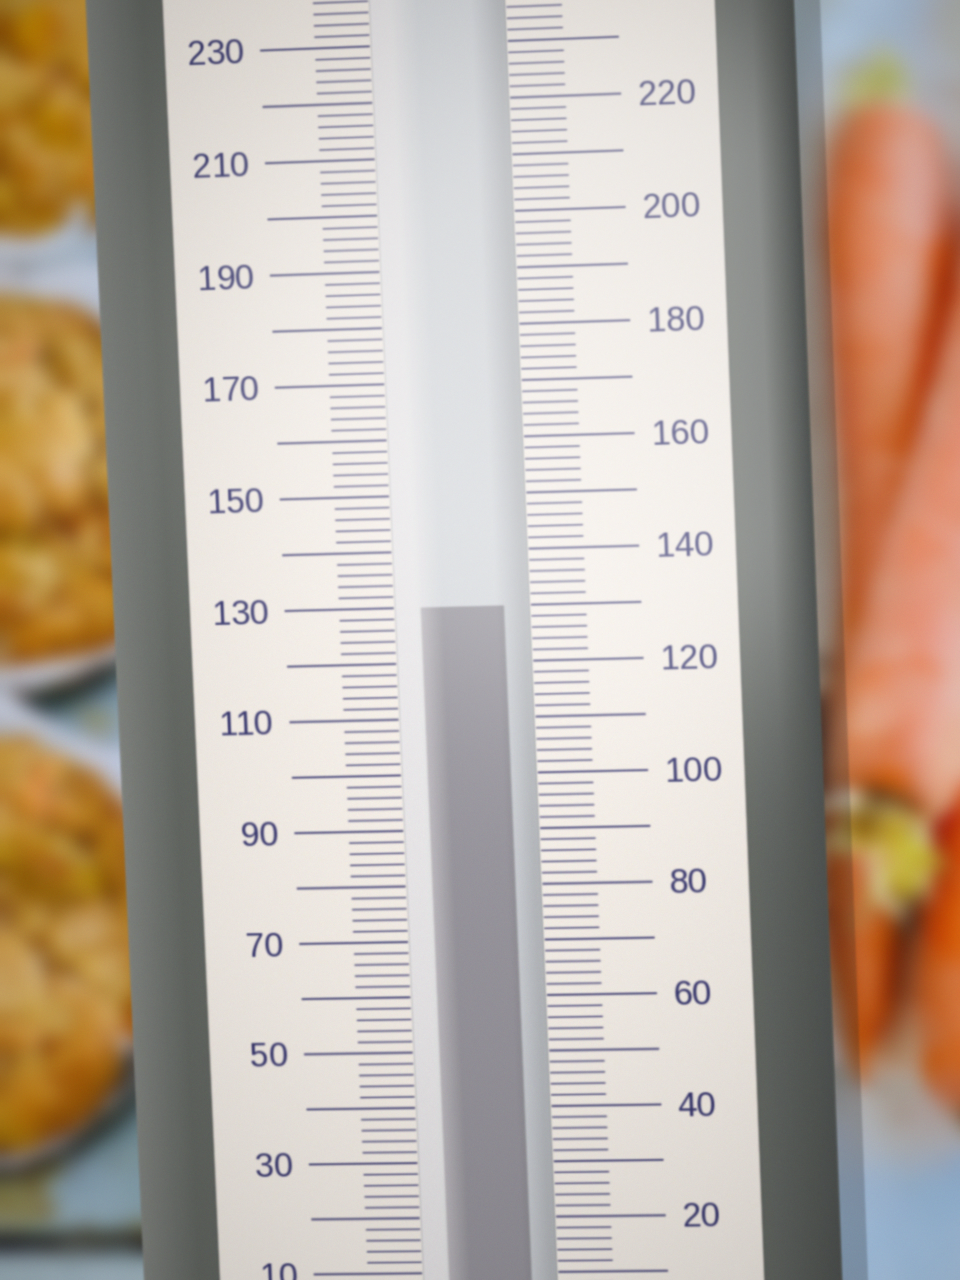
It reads 130; mmHg
